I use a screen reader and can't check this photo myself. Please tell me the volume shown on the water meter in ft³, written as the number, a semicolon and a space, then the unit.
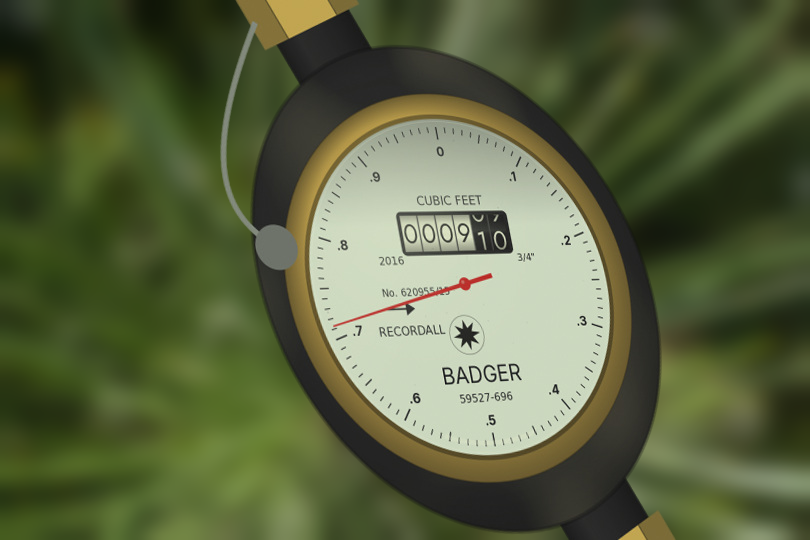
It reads 909.71; ft³
